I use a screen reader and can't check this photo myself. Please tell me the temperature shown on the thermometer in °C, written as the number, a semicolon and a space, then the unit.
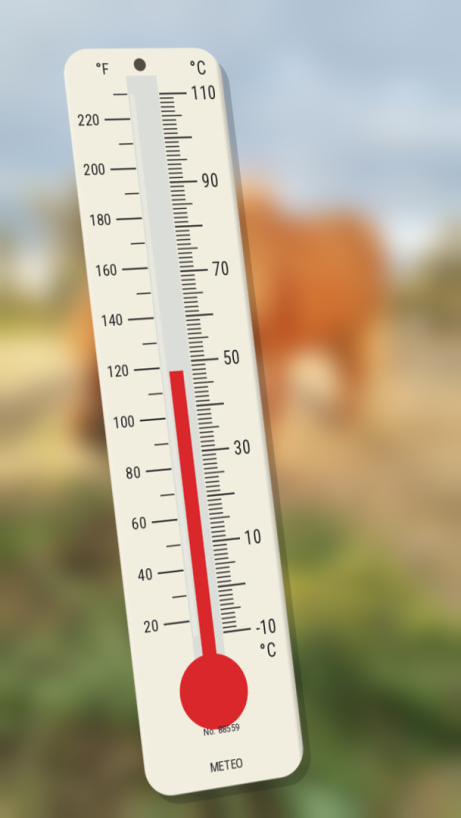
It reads 48; °C
